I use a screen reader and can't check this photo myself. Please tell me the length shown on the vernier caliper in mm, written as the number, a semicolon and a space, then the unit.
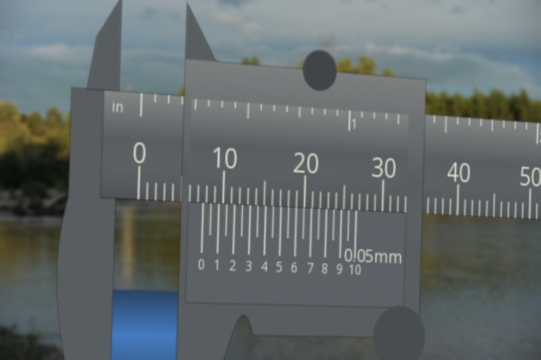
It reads 7.6; mm
